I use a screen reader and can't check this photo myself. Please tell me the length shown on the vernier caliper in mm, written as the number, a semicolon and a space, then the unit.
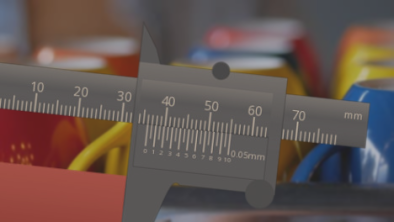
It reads 36.0; mm
